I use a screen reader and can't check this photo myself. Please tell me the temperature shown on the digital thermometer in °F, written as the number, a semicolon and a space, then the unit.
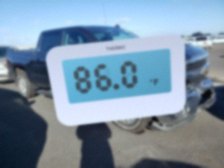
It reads 86.0; °F
